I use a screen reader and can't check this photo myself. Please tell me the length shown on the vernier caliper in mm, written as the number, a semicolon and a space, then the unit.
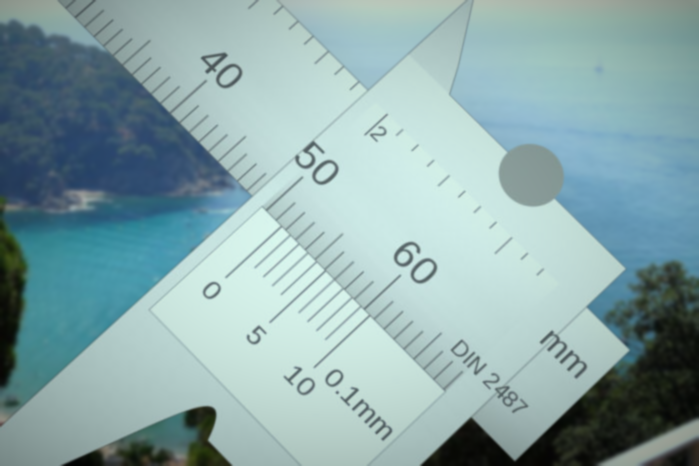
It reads 51.6; mm
